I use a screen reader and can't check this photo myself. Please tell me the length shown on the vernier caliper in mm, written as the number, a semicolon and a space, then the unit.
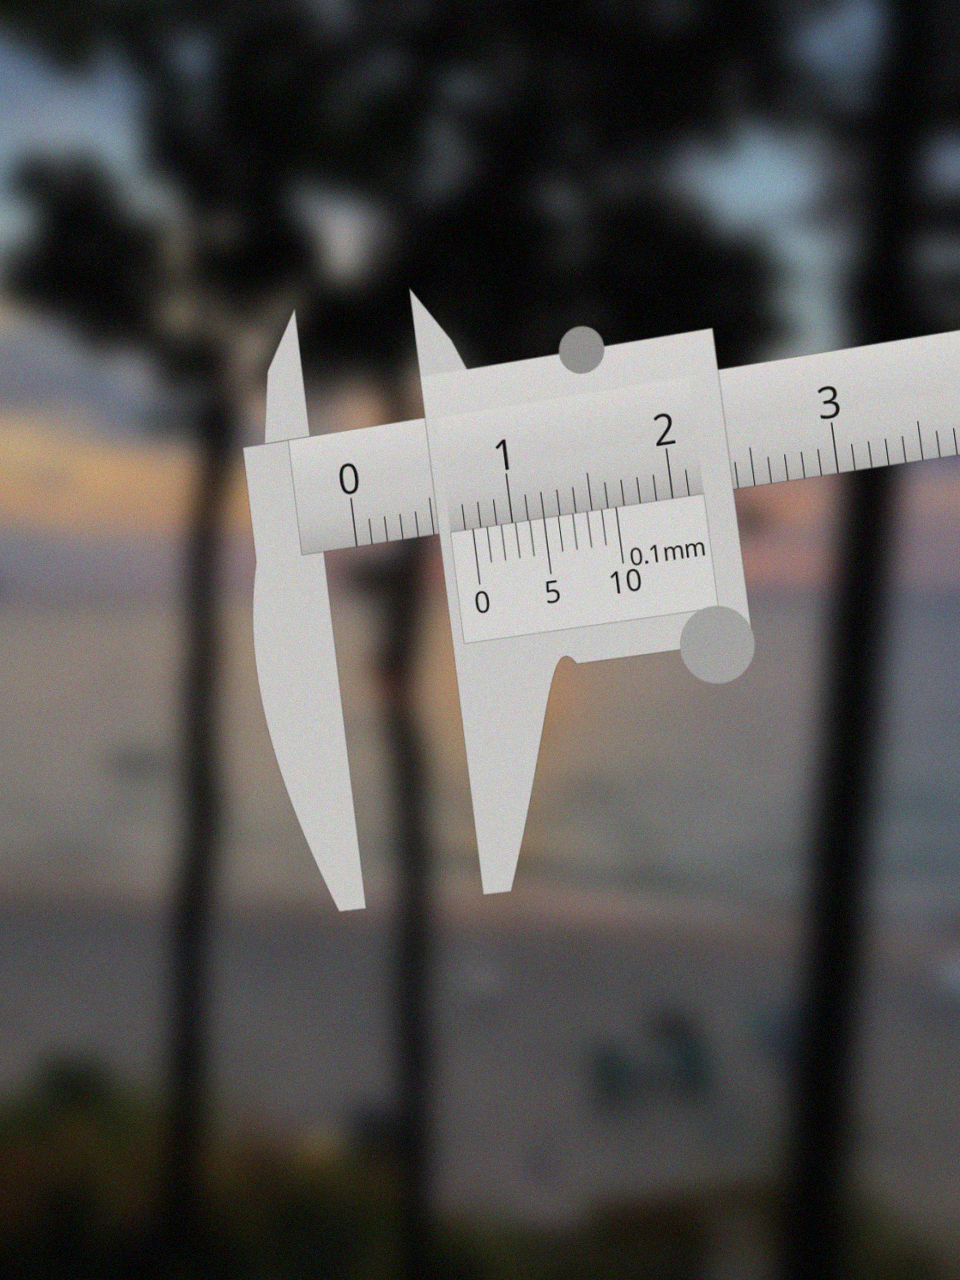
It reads 7.5; mm
